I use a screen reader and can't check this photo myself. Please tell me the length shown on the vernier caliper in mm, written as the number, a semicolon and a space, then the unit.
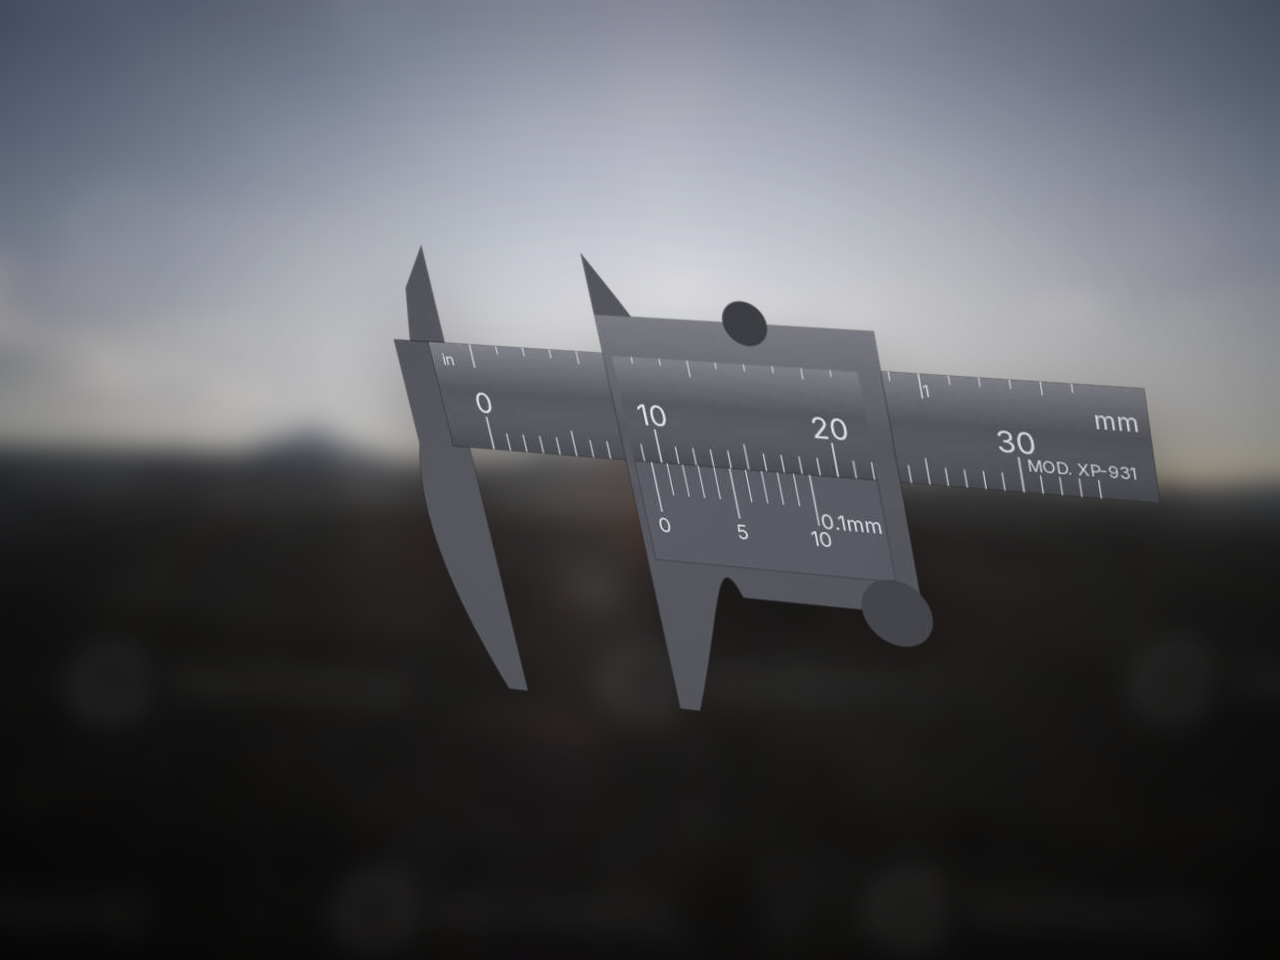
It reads 9.4; mm
